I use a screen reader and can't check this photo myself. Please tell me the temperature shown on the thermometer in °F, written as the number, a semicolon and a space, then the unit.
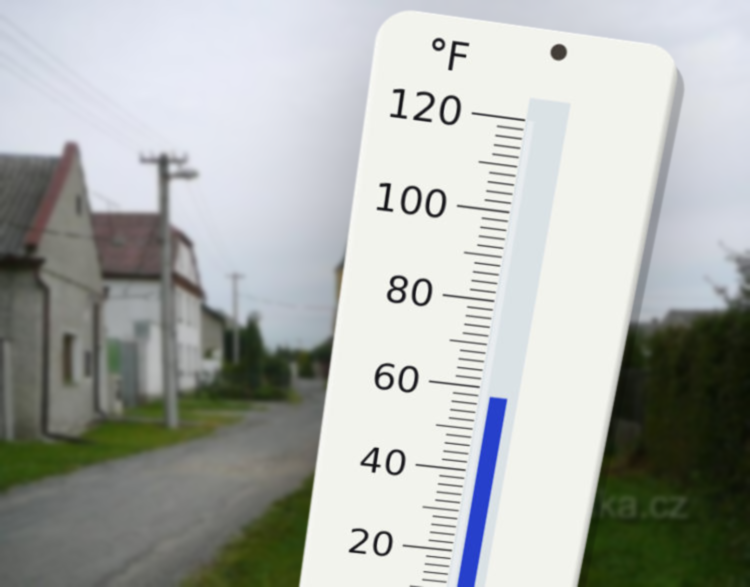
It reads 58; °F
